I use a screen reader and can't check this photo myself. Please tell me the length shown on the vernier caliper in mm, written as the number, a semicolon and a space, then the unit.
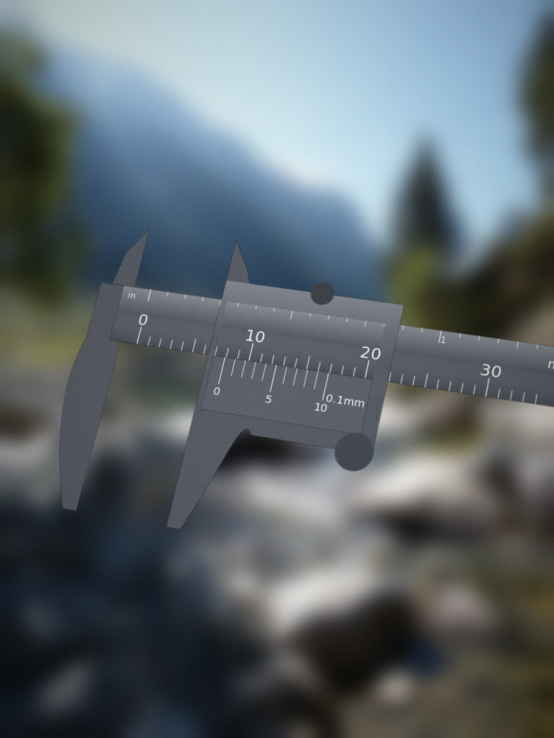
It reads 7.9; mm
